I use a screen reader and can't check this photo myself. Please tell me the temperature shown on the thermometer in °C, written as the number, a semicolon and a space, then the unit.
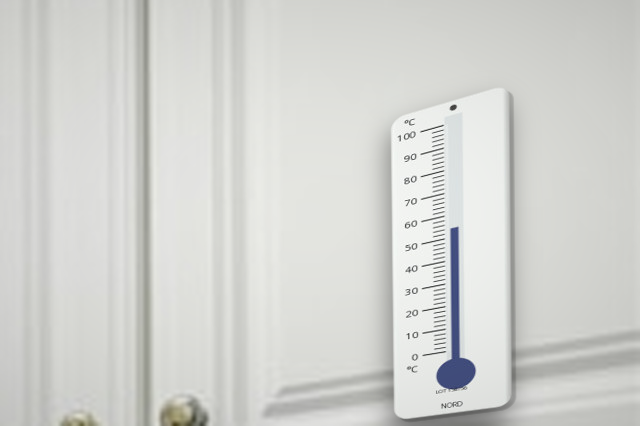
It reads 54; °C
